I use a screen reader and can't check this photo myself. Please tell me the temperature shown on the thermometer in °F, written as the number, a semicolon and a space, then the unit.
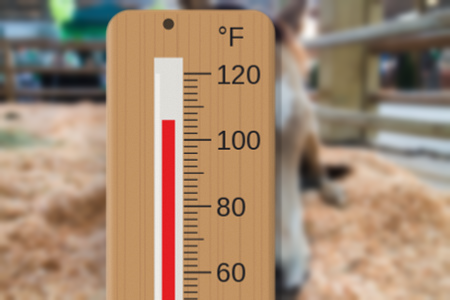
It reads 106; °F
